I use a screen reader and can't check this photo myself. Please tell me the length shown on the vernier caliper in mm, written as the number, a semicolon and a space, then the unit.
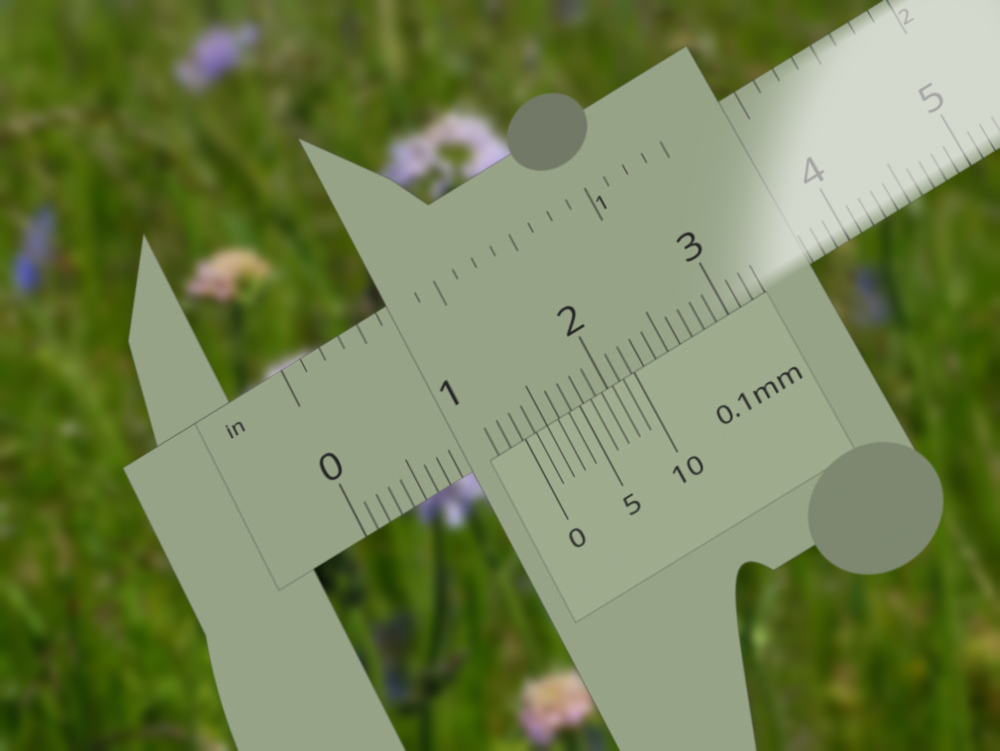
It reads 13.2; mm
